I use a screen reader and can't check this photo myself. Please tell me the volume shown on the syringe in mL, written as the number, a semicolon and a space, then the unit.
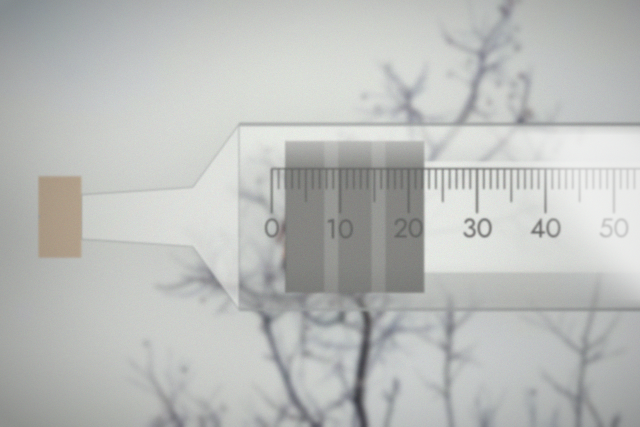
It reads 2; mL
